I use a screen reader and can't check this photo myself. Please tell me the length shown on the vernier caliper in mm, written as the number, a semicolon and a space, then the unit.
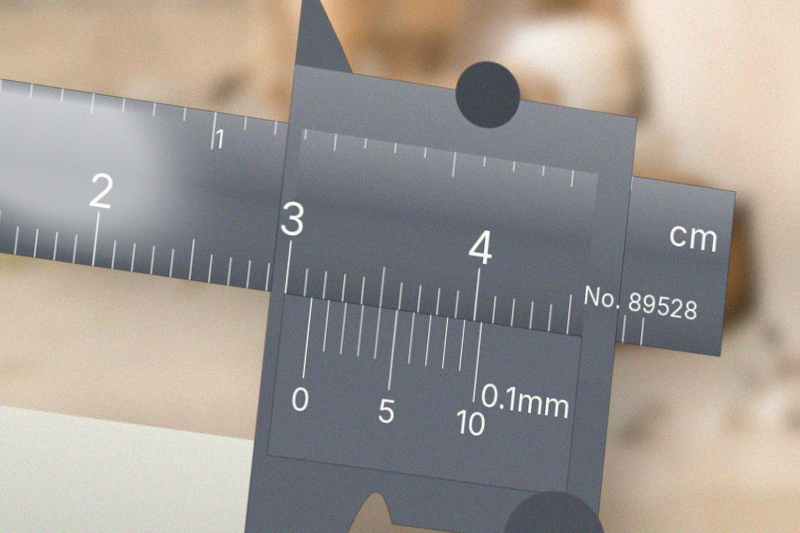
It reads 31.4; mm
